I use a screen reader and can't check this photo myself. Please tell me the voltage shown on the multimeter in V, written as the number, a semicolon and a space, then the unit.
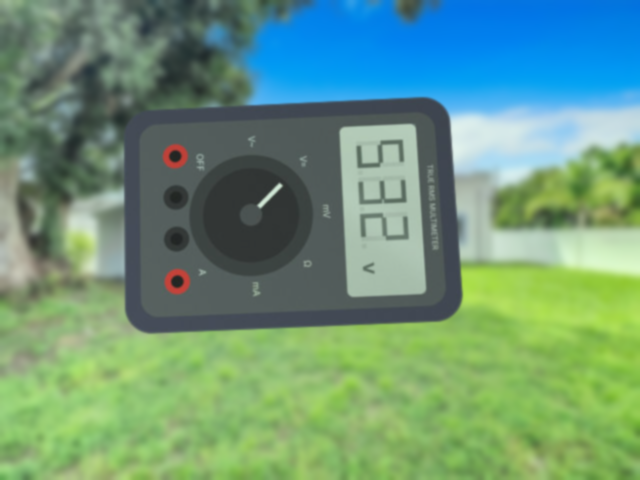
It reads 532; V
